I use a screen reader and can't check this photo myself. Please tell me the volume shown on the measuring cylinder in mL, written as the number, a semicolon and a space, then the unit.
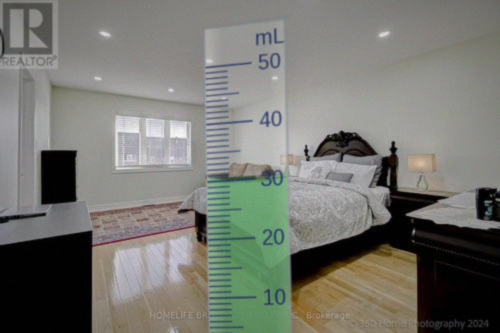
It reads 30; mL
